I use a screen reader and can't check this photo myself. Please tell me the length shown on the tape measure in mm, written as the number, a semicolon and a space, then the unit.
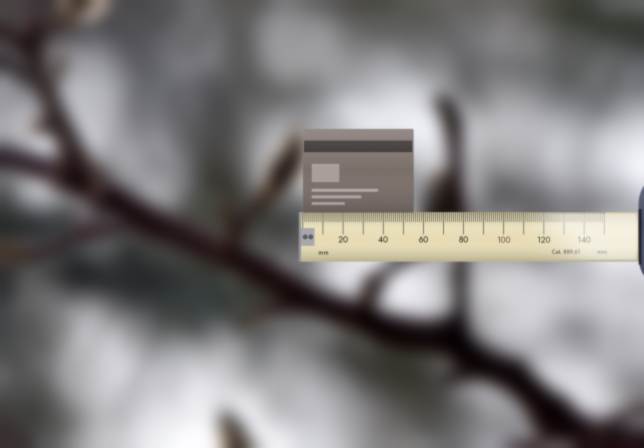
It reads 55; mm
